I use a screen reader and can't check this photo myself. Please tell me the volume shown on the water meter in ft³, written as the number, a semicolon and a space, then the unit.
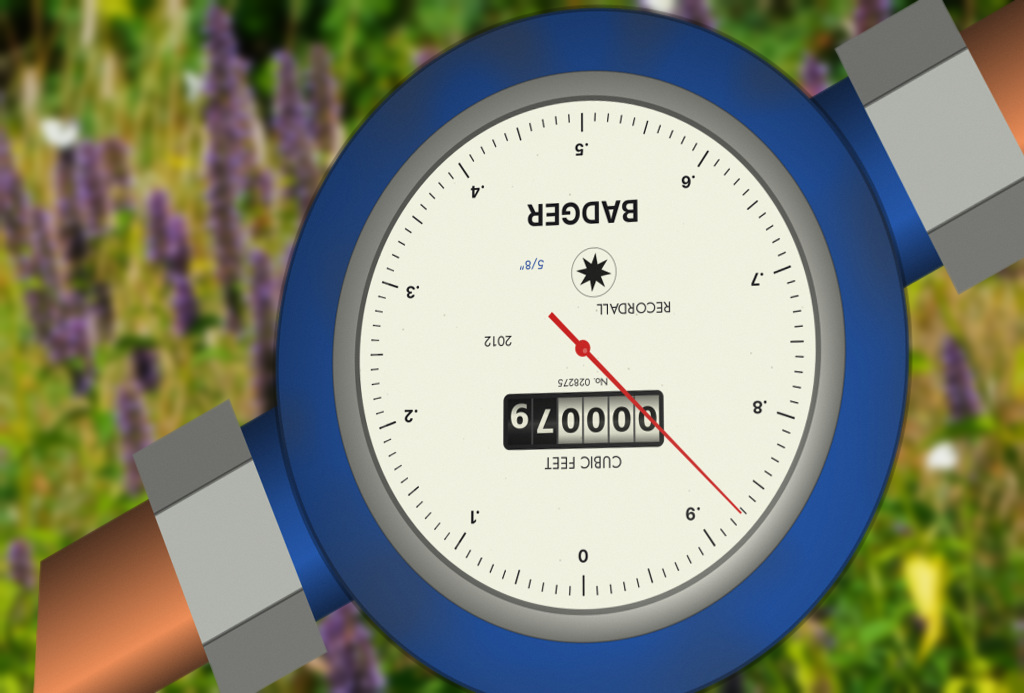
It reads 78.87; ft³
